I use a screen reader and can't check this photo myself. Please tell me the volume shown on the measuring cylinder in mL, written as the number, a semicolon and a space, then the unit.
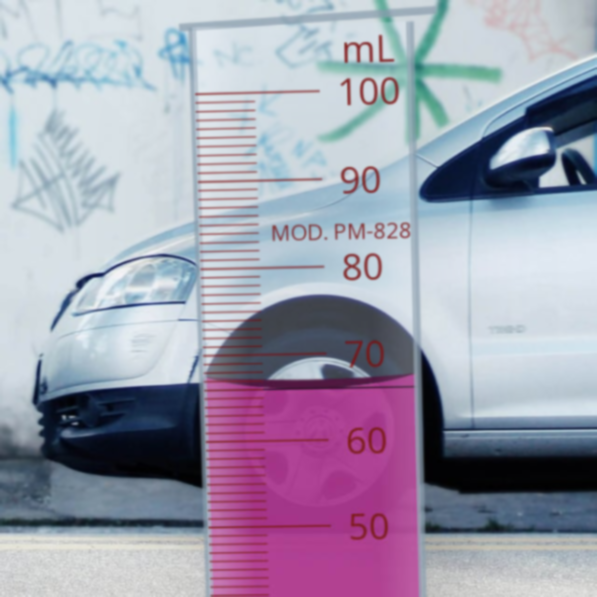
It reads 66; mL
